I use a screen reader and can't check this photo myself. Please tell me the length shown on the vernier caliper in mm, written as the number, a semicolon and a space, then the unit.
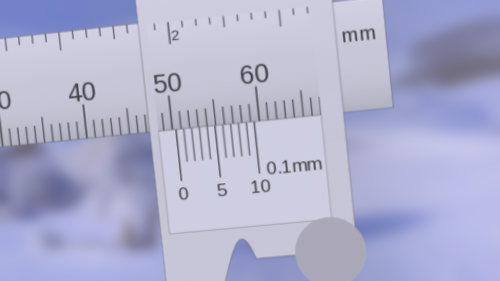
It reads 50.4; mm
